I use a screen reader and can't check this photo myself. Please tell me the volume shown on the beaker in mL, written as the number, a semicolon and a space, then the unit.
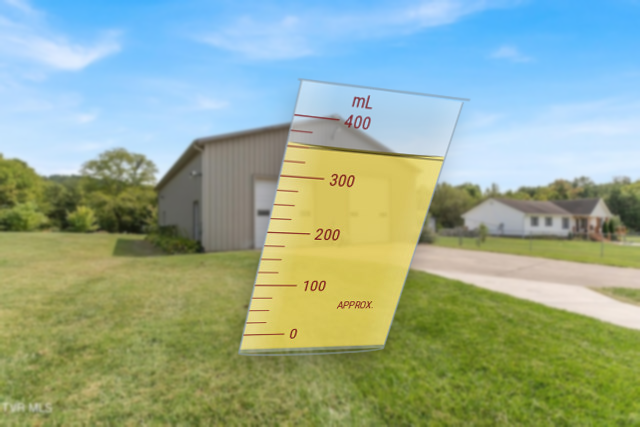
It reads 350; mL
